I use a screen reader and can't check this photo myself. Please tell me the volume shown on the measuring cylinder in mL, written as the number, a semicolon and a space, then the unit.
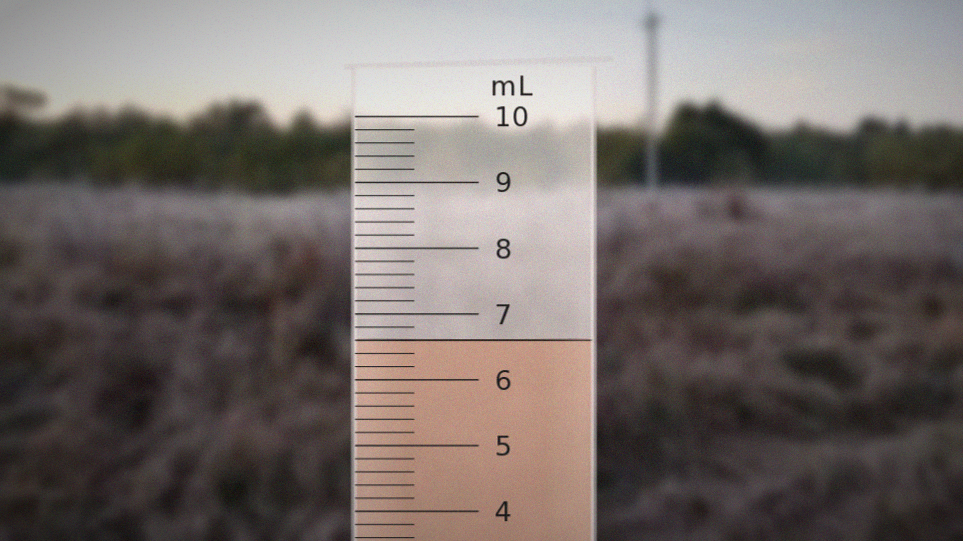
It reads 6.6; mL
